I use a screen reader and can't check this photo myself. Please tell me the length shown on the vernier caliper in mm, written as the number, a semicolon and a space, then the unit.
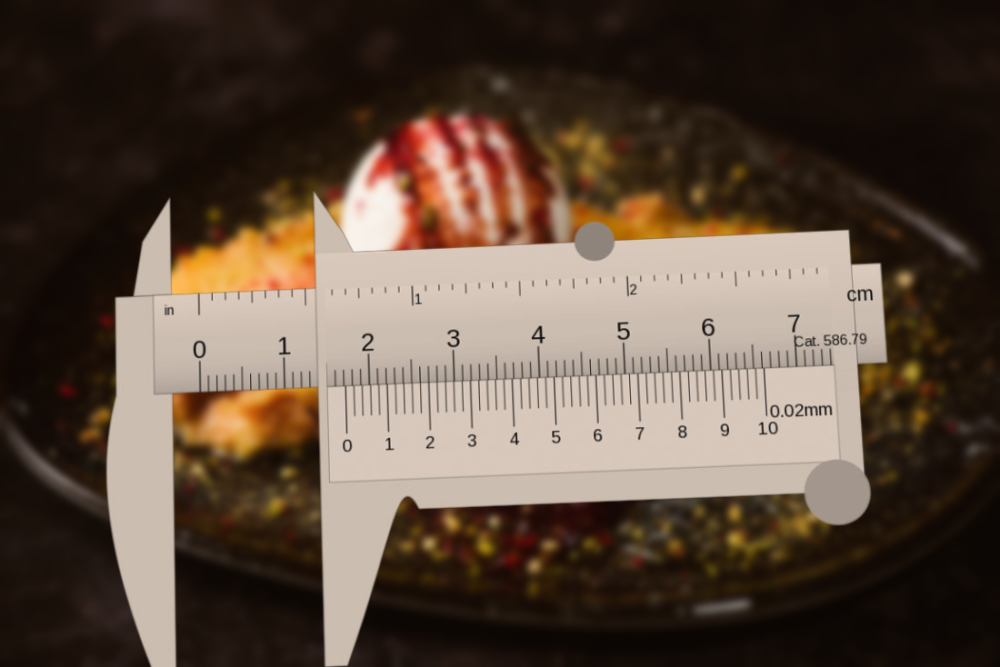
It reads 17.2; mm
